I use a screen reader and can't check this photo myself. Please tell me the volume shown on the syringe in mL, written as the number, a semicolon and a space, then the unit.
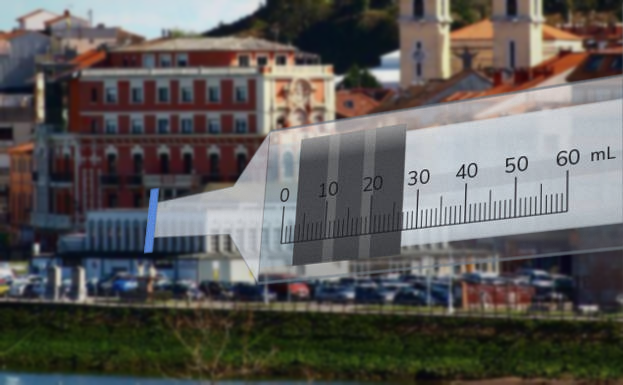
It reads 3; mL
